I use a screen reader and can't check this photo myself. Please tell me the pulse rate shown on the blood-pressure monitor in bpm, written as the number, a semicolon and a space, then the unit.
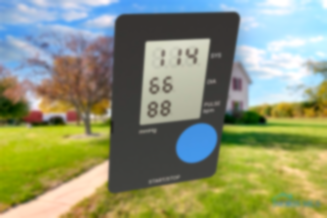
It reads 88; bpm
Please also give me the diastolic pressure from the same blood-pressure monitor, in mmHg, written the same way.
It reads 66; mmHg
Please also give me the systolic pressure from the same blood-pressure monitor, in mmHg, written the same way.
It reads 114; mmHg
